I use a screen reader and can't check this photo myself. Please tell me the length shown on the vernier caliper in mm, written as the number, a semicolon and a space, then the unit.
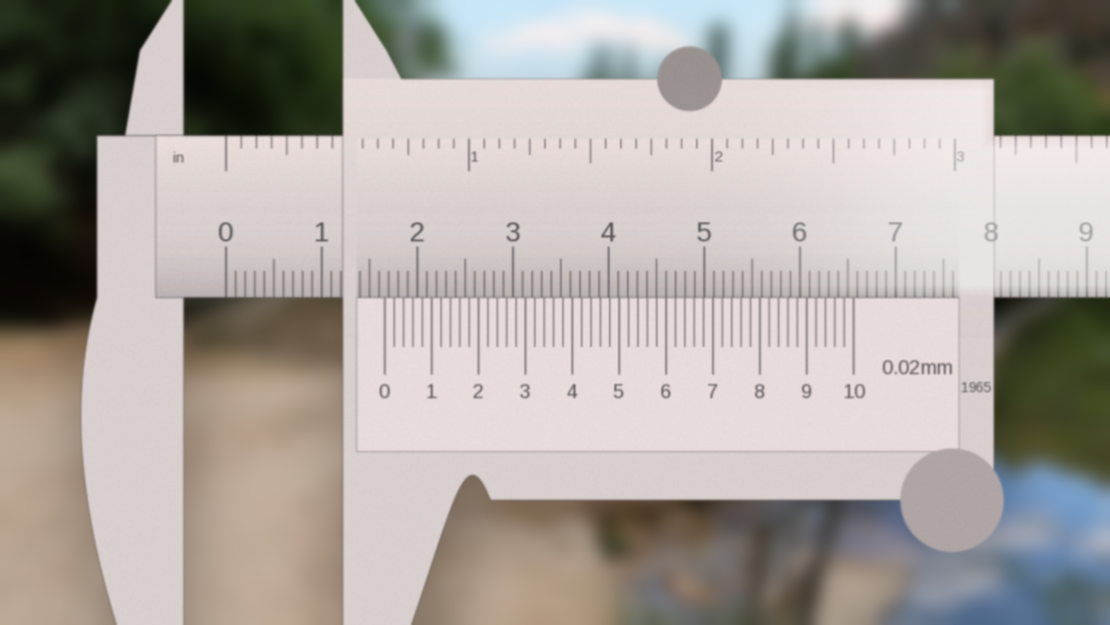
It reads 16.6; mm
